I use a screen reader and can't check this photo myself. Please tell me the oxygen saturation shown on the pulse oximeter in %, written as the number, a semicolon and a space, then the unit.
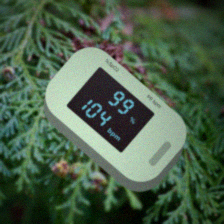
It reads 99; %
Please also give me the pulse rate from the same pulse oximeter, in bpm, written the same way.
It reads 104; bpm
